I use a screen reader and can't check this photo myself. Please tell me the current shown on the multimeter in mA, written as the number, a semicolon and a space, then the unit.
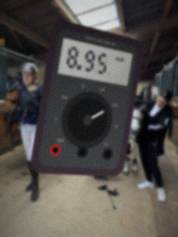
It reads 8.95; mA
